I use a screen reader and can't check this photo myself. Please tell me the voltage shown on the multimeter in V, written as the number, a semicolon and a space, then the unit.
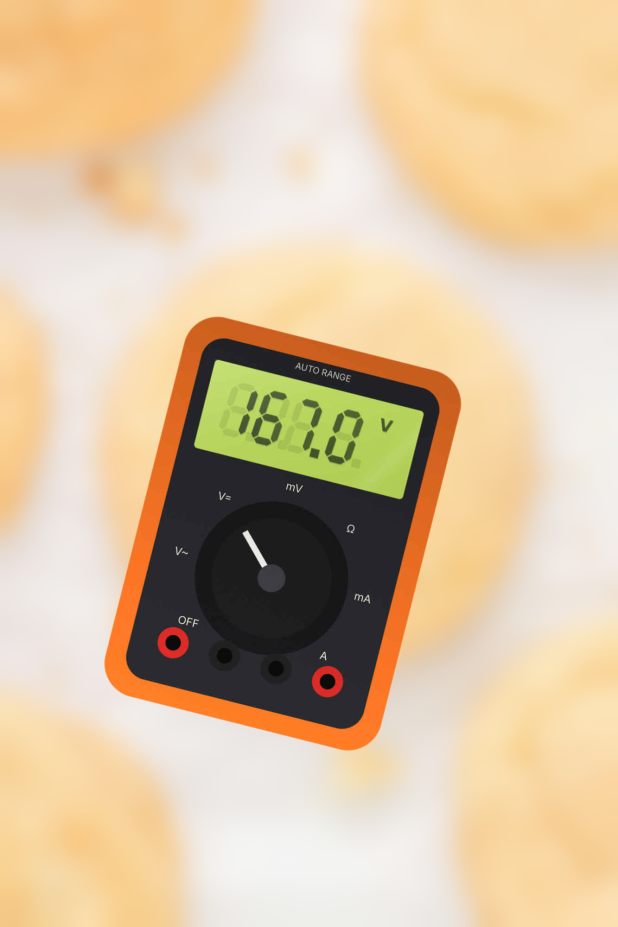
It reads 167.0; V
